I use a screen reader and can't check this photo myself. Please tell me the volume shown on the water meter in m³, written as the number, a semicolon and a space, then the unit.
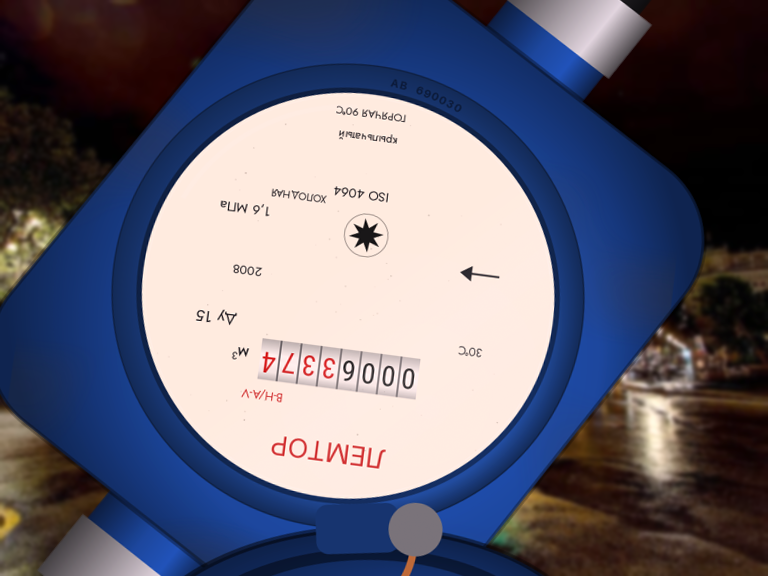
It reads 6.3374; m³
